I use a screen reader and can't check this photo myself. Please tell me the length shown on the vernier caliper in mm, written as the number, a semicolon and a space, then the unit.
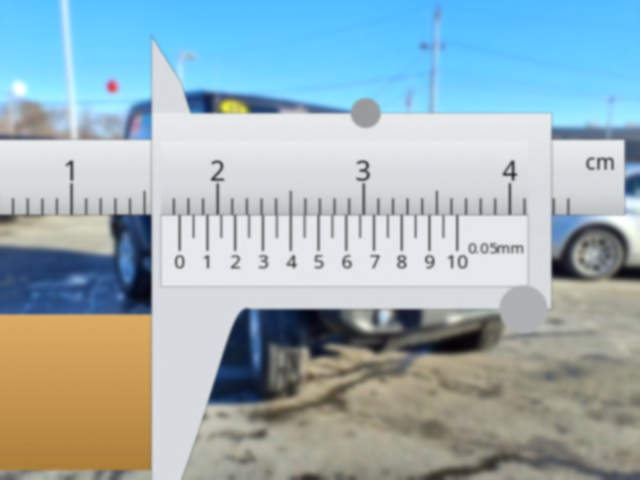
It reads 17.4; mm
